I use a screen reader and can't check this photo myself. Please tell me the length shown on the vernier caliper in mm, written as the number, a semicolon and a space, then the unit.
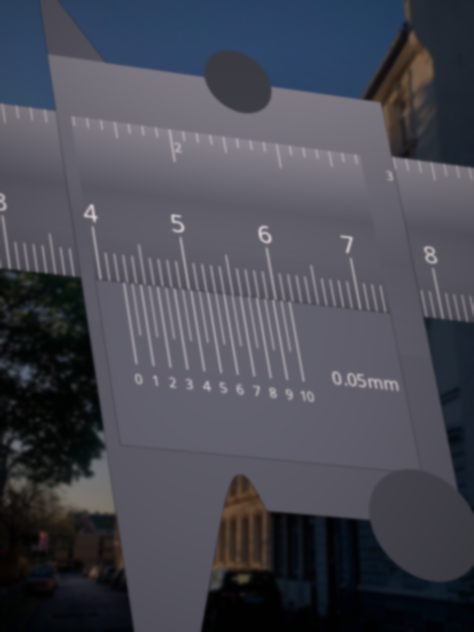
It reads 42.6; mm
